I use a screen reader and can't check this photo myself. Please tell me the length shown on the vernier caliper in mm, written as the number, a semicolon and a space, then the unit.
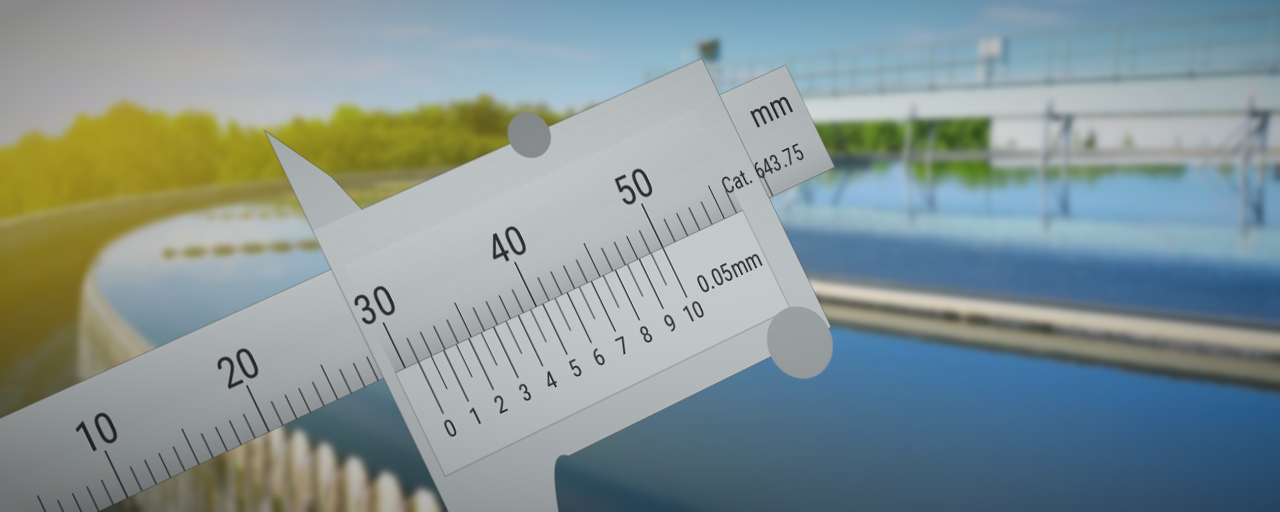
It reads 31.0; mm
